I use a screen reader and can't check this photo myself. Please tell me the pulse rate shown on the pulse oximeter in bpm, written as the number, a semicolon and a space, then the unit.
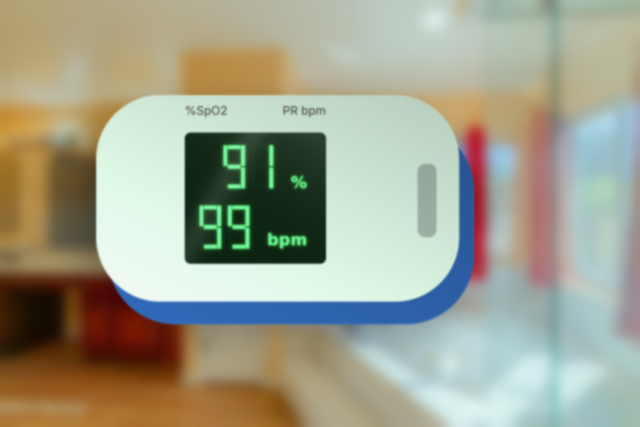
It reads 99; bpm
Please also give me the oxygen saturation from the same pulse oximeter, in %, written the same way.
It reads 91; %
